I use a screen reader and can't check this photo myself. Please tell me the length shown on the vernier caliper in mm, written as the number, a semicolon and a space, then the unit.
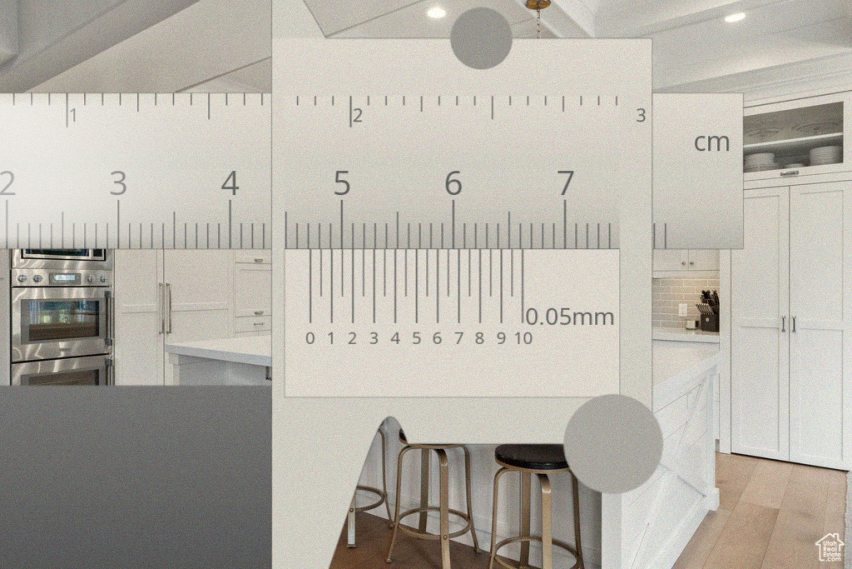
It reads 47.2; mm
